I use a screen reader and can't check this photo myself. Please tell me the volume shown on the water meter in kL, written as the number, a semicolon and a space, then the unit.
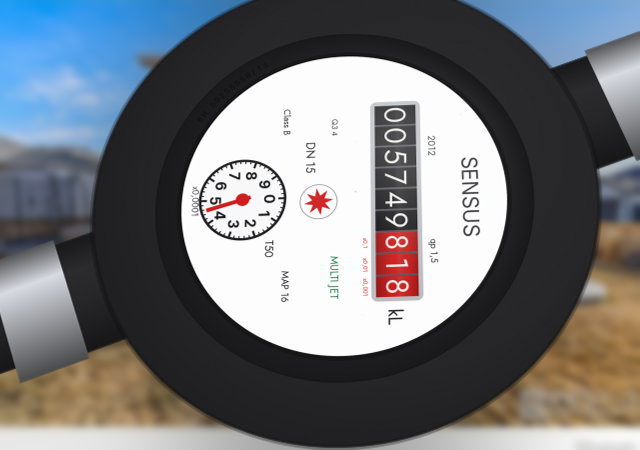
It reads 5749.8184; kL
